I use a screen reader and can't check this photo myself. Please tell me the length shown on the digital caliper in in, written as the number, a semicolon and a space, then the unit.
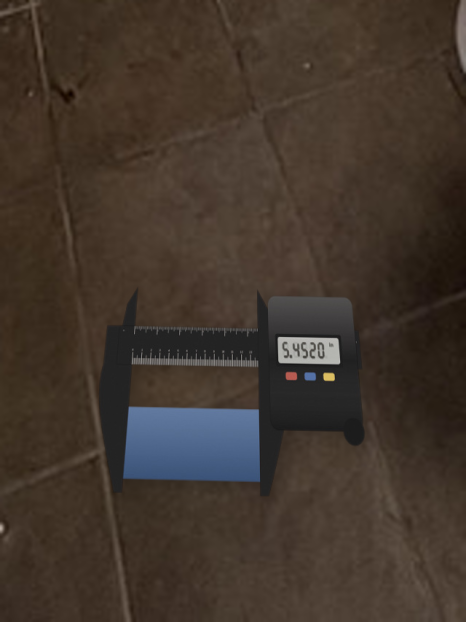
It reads 5.4520; in
